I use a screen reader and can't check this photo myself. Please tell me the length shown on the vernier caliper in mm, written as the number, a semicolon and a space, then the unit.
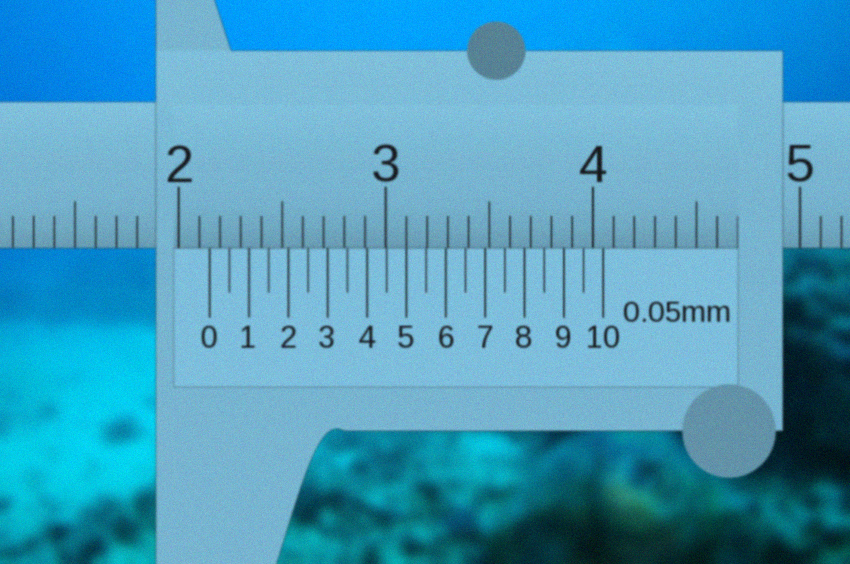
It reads 21.5; mm
